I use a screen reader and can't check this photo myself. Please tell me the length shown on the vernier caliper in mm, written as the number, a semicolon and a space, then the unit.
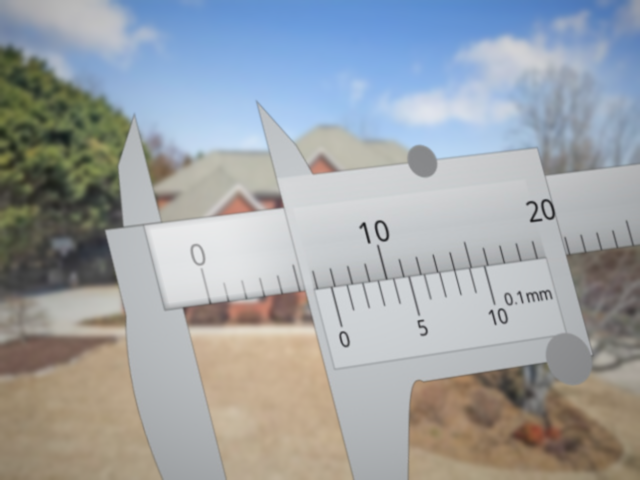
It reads 6.8; mm
